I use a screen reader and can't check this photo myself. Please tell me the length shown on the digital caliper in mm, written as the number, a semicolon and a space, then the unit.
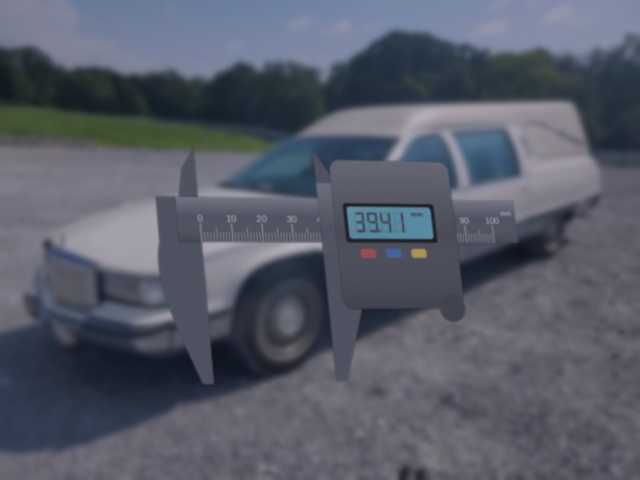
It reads 39.41; mm
